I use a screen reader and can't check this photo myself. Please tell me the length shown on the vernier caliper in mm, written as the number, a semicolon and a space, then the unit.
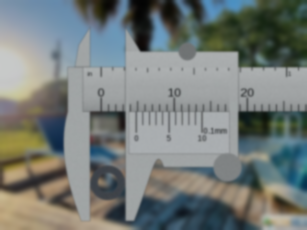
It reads 4.8; mm
